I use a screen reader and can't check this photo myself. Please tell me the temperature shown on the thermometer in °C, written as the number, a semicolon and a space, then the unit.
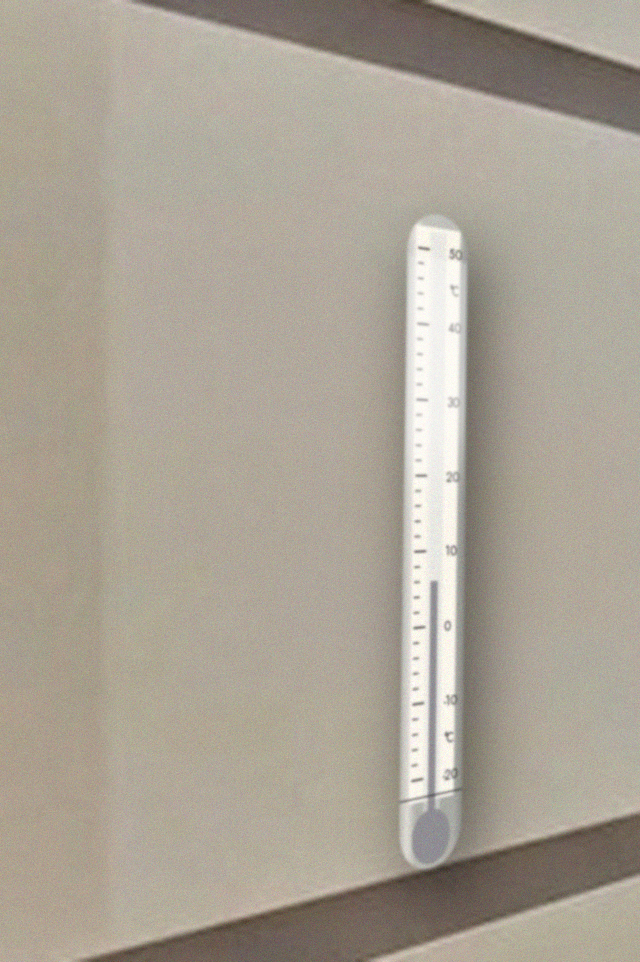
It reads 6; °C
